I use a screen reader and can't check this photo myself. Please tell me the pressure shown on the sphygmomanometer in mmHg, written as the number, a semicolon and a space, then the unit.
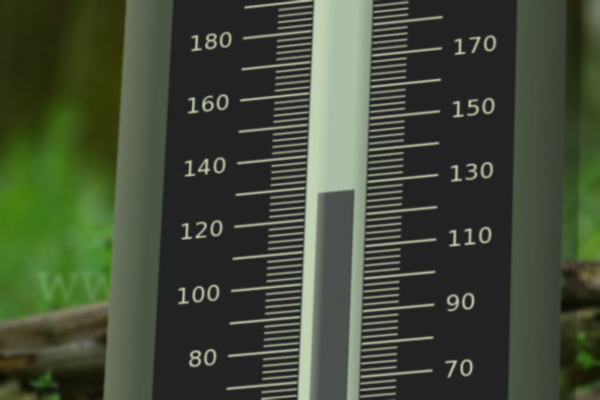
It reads 128; mmHg
